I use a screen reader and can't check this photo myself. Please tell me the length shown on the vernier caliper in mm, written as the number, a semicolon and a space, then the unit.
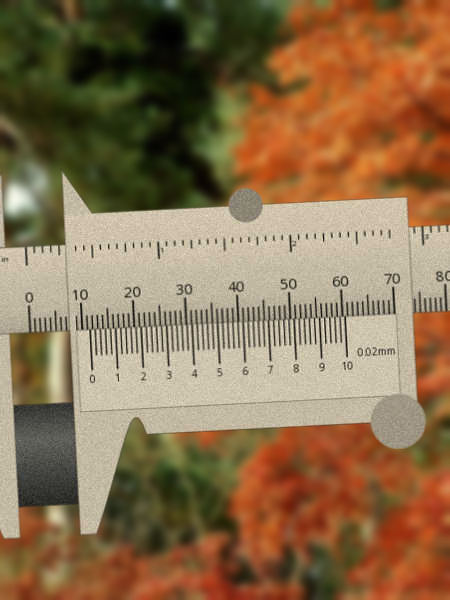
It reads 11.5; mm
